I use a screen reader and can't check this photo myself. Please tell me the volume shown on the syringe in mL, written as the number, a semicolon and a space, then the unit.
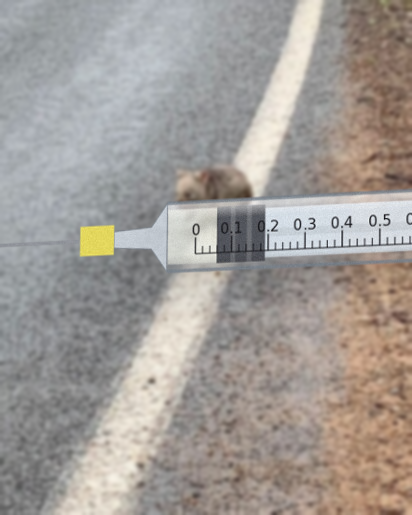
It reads 0.06; mL
